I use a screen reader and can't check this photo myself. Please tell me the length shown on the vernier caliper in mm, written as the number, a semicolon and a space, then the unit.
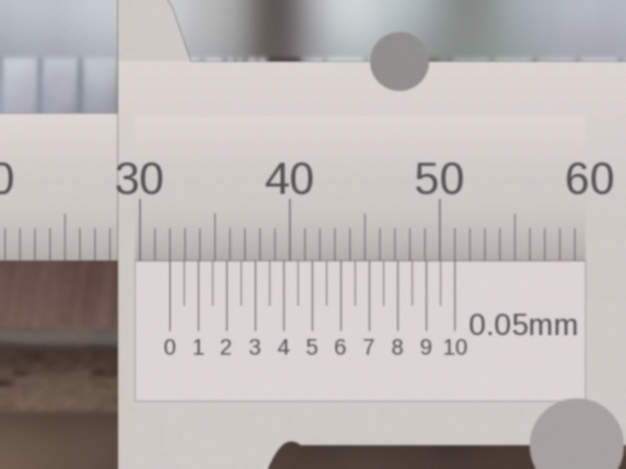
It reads 32.0; mm
